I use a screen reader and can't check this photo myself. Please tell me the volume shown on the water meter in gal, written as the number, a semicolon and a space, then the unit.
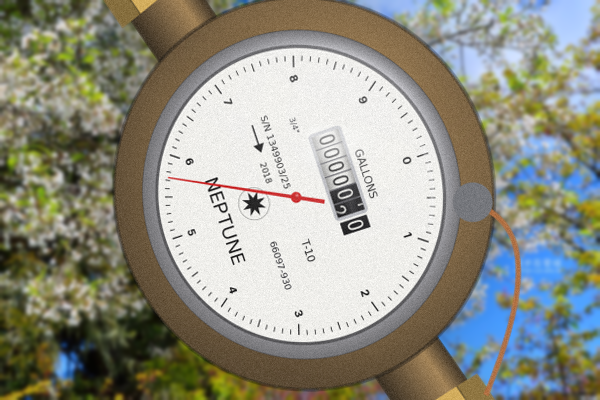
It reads 15.7; gal
